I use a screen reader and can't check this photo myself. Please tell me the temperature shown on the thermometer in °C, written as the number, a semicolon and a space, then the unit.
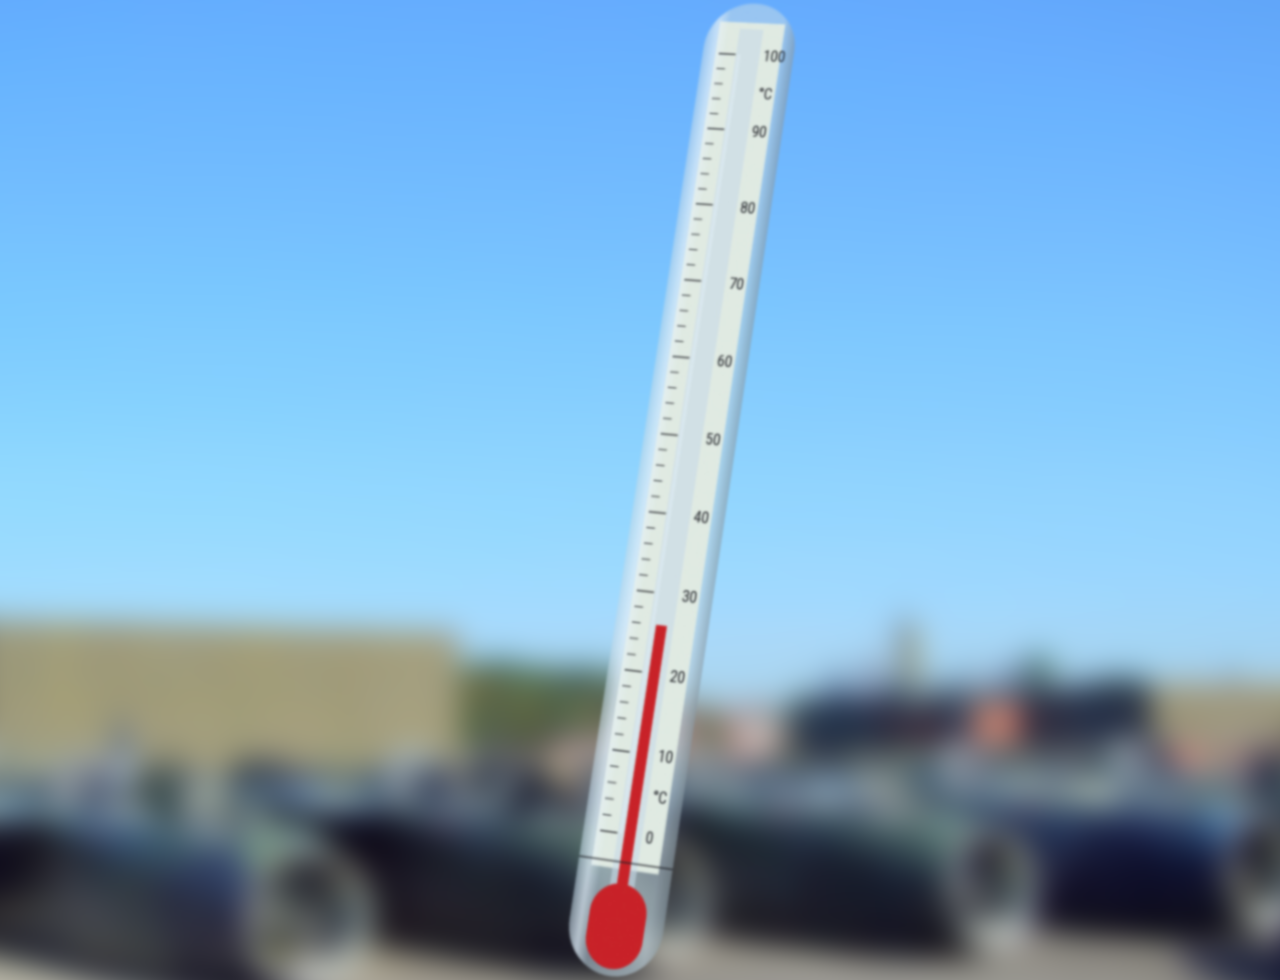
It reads 26; °C
